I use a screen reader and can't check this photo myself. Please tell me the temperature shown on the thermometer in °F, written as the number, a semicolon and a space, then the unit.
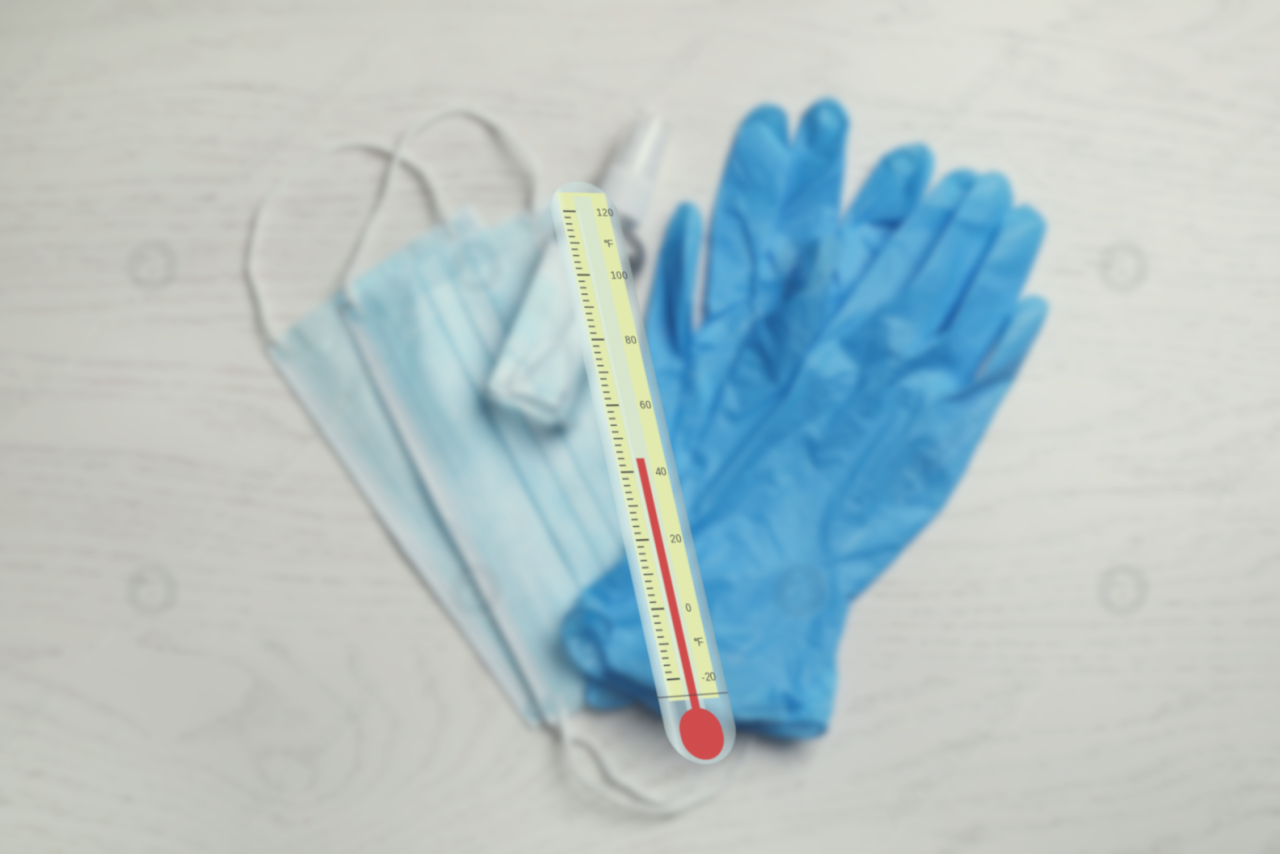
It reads 44; °F
